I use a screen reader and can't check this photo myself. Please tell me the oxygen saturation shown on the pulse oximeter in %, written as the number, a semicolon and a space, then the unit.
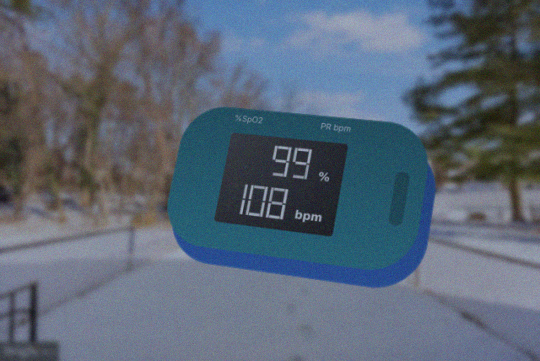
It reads 99; %
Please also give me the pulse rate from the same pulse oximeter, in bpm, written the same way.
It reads 108; bpm
